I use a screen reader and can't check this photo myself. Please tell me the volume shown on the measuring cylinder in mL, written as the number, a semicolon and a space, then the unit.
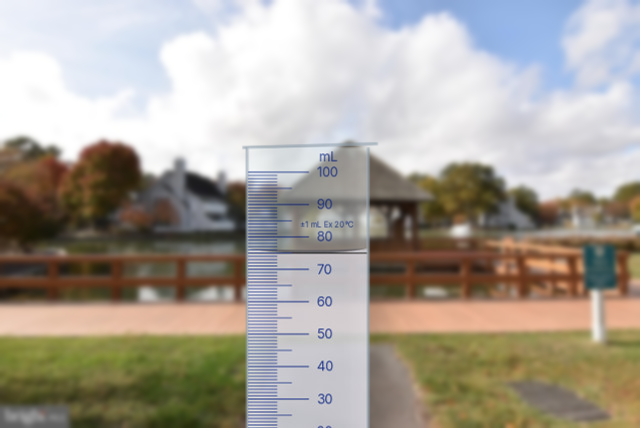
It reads 75; mL
